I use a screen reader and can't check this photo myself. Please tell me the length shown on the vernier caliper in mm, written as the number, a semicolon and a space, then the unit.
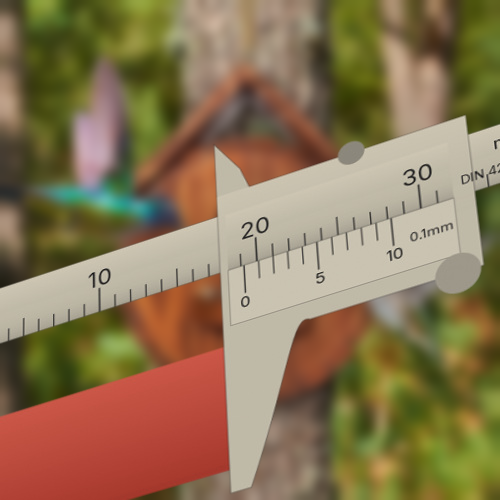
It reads 19.2; mm
